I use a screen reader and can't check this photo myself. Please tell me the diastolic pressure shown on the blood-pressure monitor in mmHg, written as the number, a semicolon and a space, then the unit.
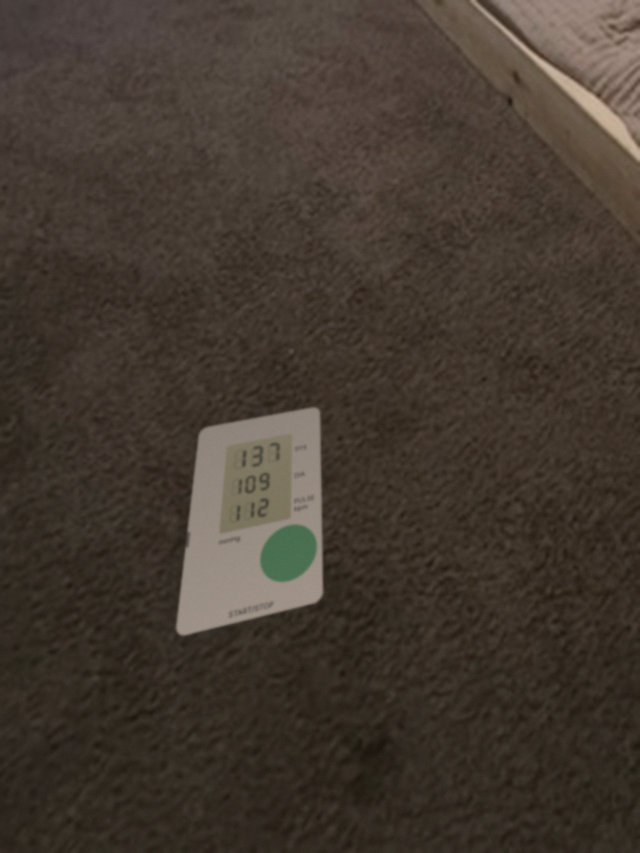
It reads 109; mmHg
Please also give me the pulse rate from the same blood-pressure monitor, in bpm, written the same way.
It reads 112; bpm
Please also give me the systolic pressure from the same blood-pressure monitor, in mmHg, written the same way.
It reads 137; mmHg
